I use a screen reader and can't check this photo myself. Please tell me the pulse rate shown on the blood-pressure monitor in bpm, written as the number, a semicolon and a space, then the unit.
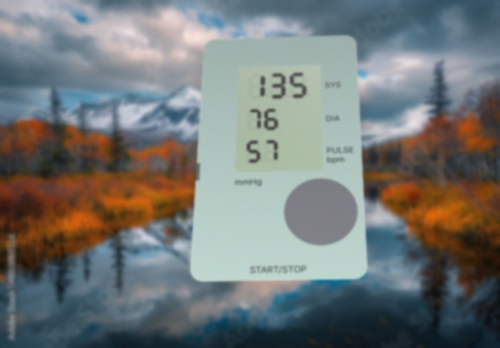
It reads 57; bpm
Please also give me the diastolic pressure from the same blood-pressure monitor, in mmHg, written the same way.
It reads 76; mmHg
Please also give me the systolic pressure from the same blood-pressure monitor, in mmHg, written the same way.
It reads 135; mmHg
